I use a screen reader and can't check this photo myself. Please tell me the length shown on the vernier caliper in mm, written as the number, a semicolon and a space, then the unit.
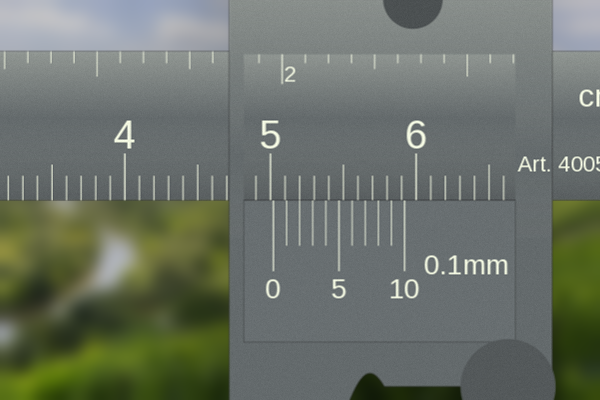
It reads 50.2; mm
